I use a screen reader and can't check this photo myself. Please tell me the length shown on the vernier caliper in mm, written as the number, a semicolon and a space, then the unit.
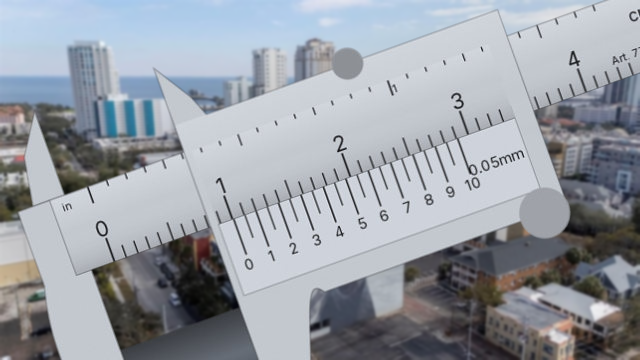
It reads 10.1; mm
